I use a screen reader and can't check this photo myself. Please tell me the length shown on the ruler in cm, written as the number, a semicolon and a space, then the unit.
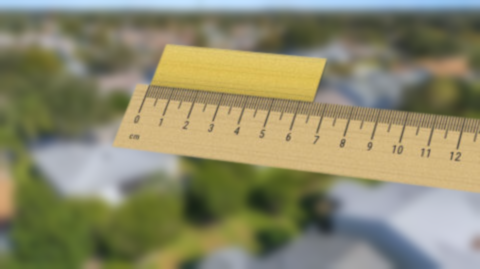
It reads 6.5; cm
